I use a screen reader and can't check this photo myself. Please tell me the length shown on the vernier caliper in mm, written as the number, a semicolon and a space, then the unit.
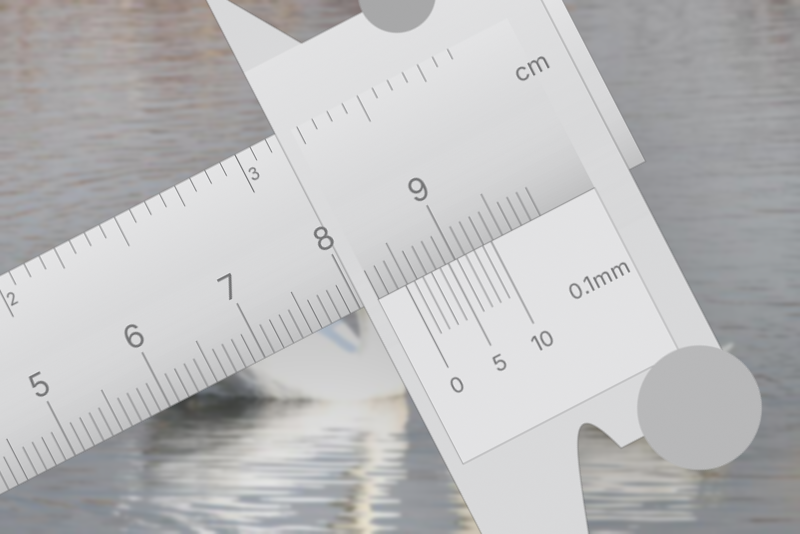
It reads 84.8; mm
